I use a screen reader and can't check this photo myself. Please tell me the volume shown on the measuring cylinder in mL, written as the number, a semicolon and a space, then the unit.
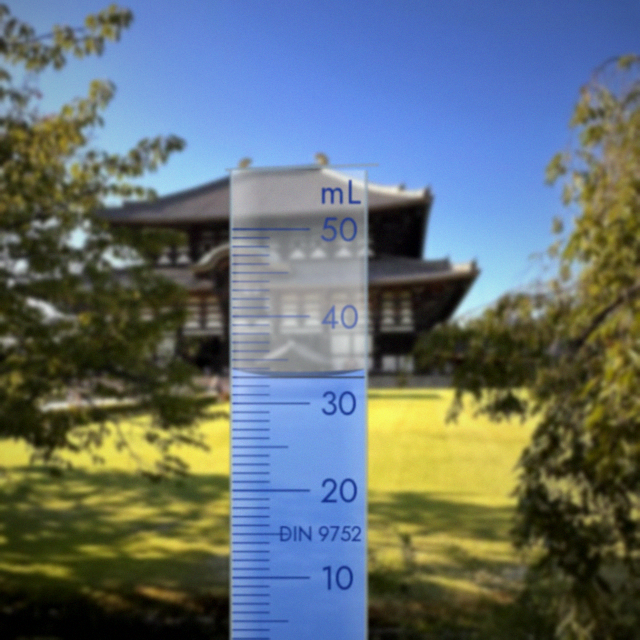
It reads 33; mL
